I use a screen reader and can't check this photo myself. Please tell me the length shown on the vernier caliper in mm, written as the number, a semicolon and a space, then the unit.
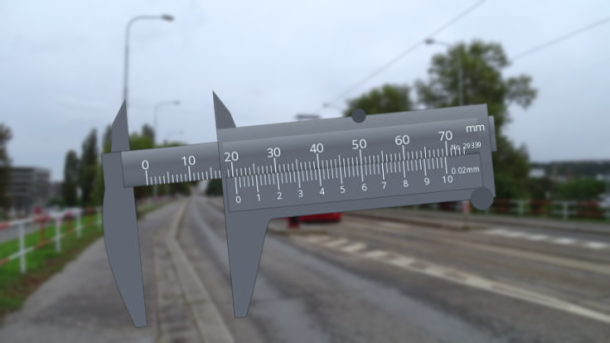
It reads 20.5; mm
